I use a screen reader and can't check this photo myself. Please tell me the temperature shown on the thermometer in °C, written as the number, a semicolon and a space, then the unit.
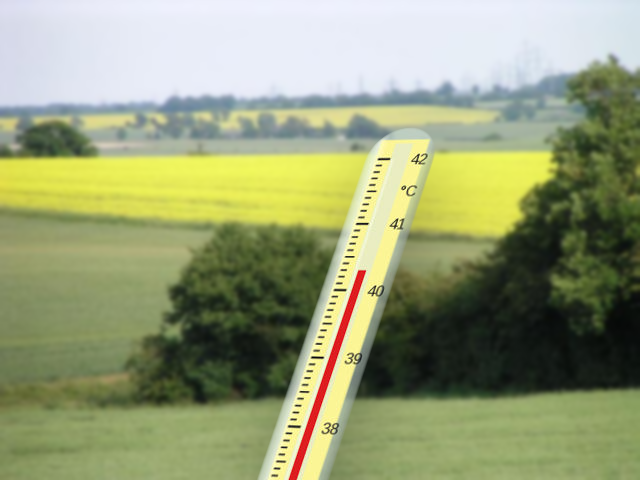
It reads 40.3; °C
